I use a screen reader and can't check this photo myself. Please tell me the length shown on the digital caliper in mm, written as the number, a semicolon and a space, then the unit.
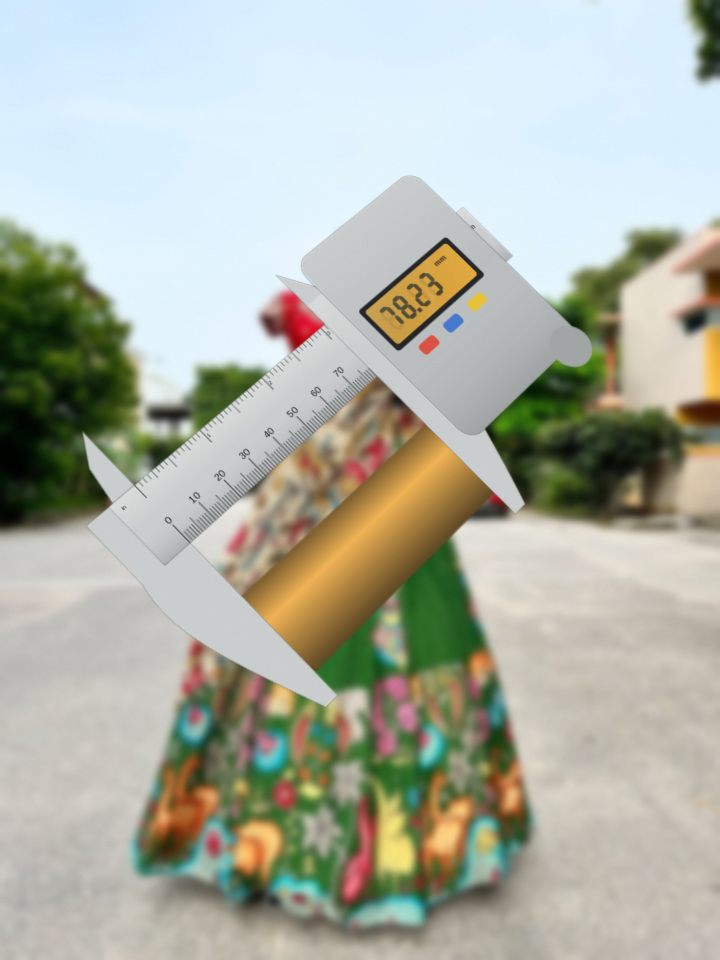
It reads 78.23; mm
